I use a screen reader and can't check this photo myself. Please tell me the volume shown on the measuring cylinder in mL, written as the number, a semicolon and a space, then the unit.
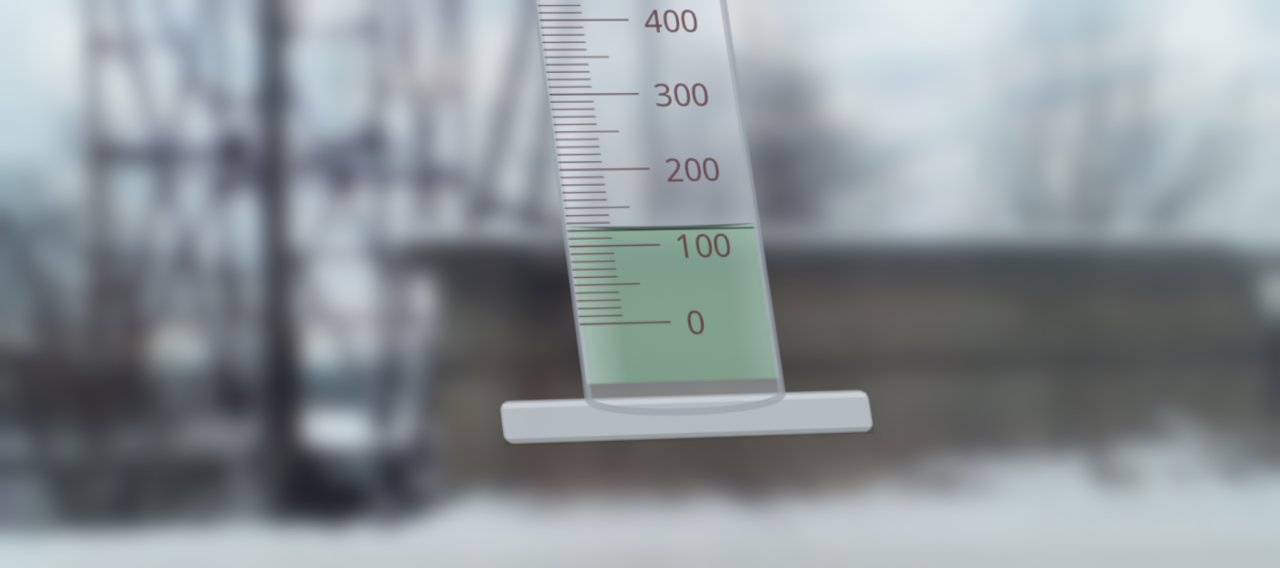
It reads 120; mL
